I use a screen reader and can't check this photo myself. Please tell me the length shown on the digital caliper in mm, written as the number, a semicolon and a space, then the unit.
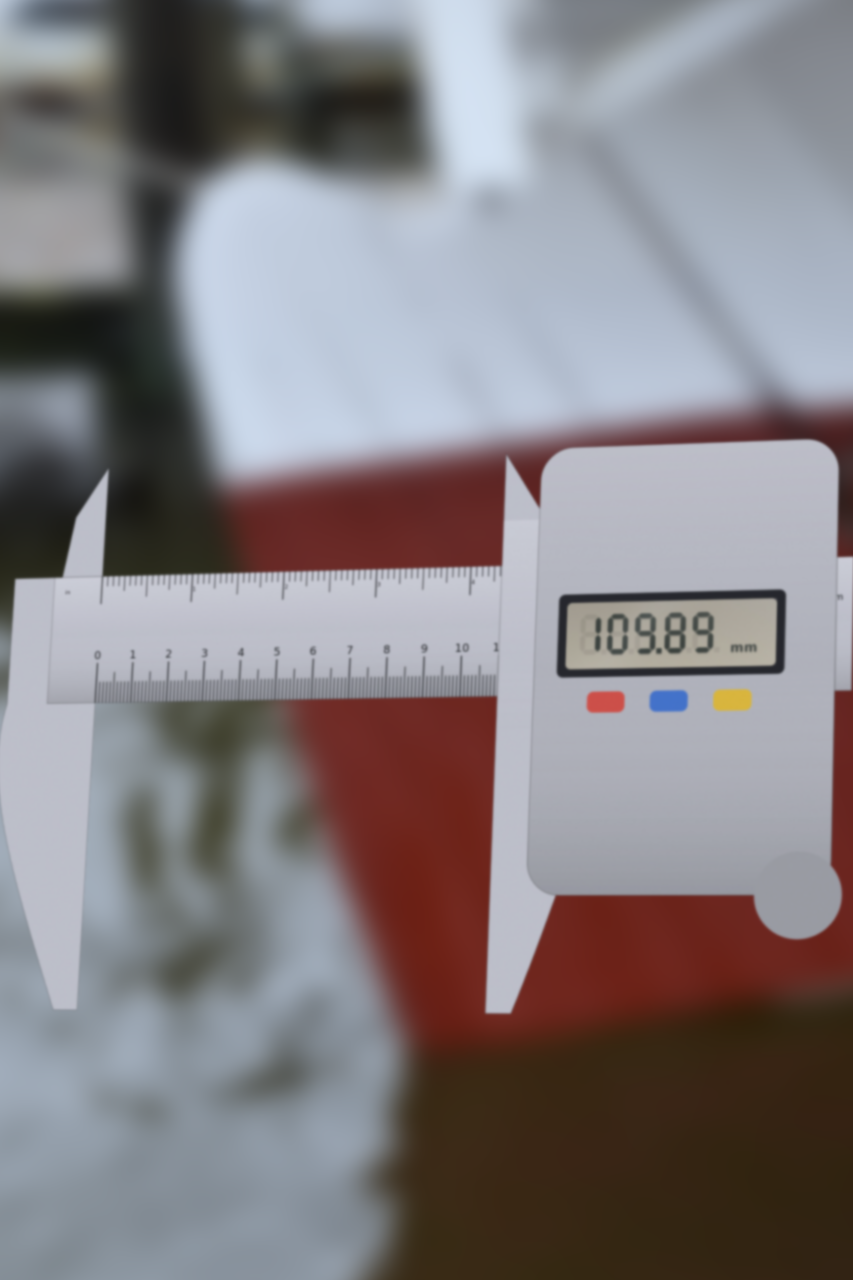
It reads 109.89; mm
